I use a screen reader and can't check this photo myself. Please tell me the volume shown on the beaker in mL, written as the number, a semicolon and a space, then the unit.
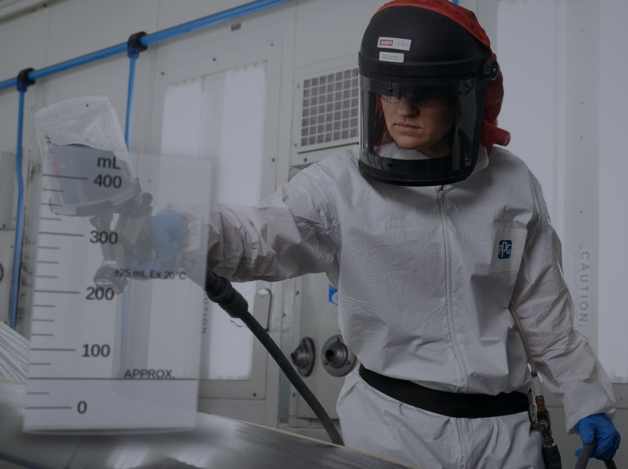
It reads 50; mL
